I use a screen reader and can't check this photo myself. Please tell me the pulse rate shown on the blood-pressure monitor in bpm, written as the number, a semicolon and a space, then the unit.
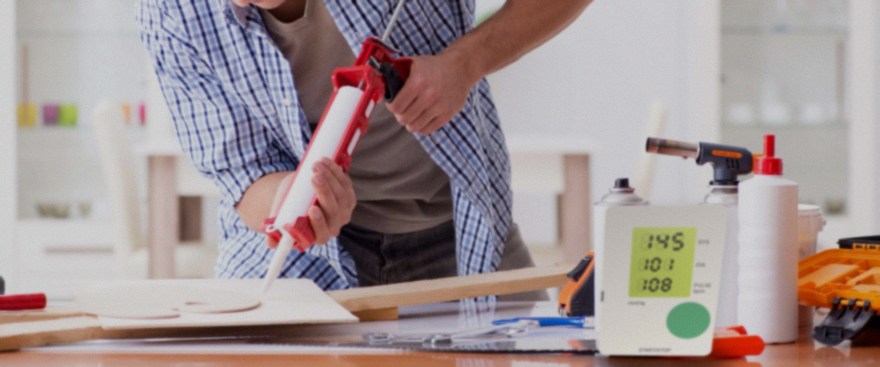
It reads 108; bpm
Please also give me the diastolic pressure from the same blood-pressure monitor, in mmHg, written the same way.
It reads 101; mmHg
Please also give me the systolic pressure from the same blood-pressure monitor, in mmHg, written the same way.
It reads 145; mmHg
